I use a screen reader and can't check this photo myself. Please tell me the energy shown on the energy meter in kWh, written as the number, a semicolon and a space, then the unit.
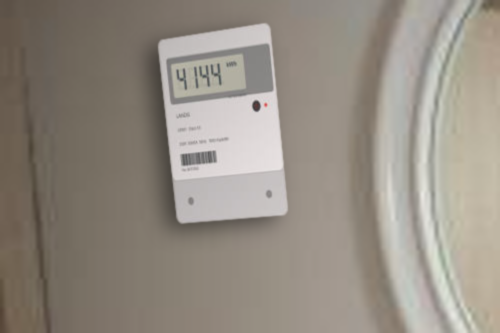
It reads 4144; kWh
